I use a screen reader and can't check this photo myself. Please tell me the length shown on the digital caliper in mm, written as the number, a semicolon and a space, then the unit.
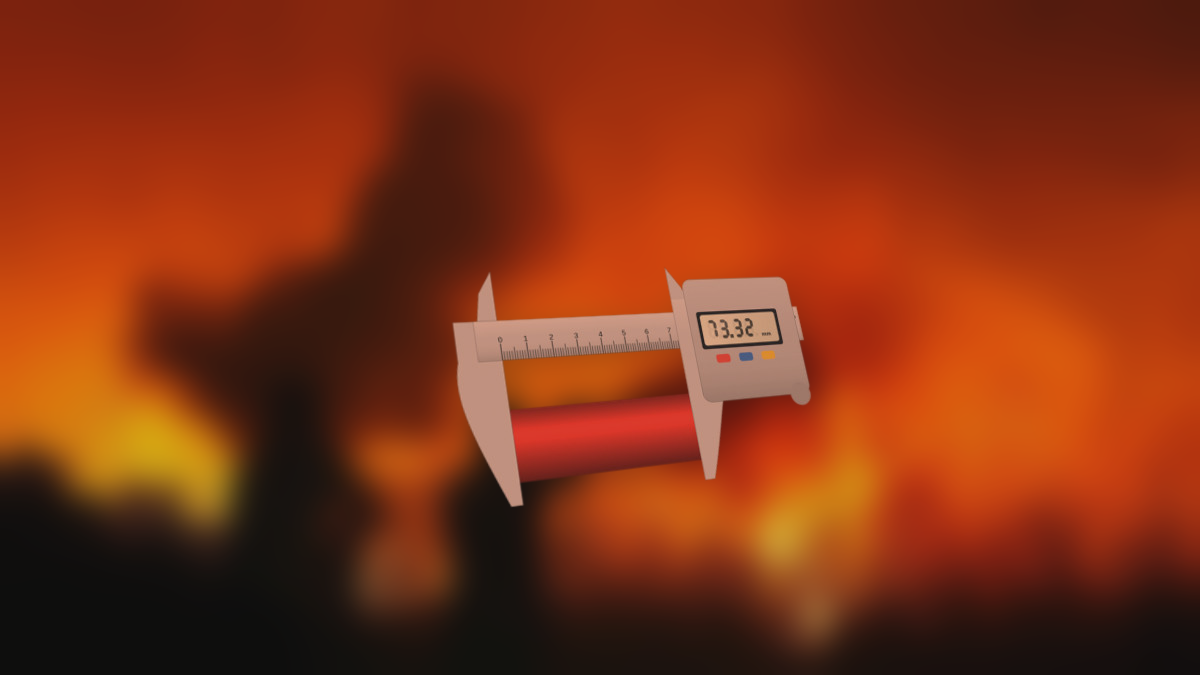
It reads 73.32; mm
